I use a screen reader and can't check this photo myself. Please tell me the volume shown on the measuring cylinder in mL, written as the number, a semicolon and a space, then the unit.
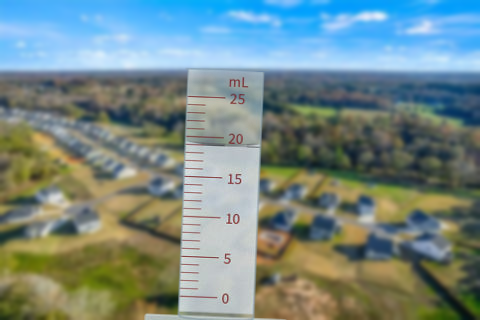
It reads 19; mL
